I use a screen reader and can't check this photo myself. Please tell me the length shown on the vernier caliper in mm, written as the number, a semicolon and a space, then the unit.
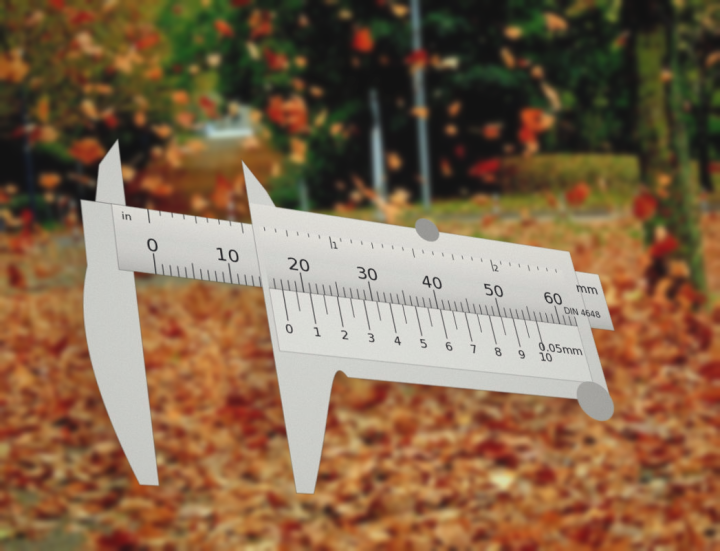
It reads 17.0; mm
